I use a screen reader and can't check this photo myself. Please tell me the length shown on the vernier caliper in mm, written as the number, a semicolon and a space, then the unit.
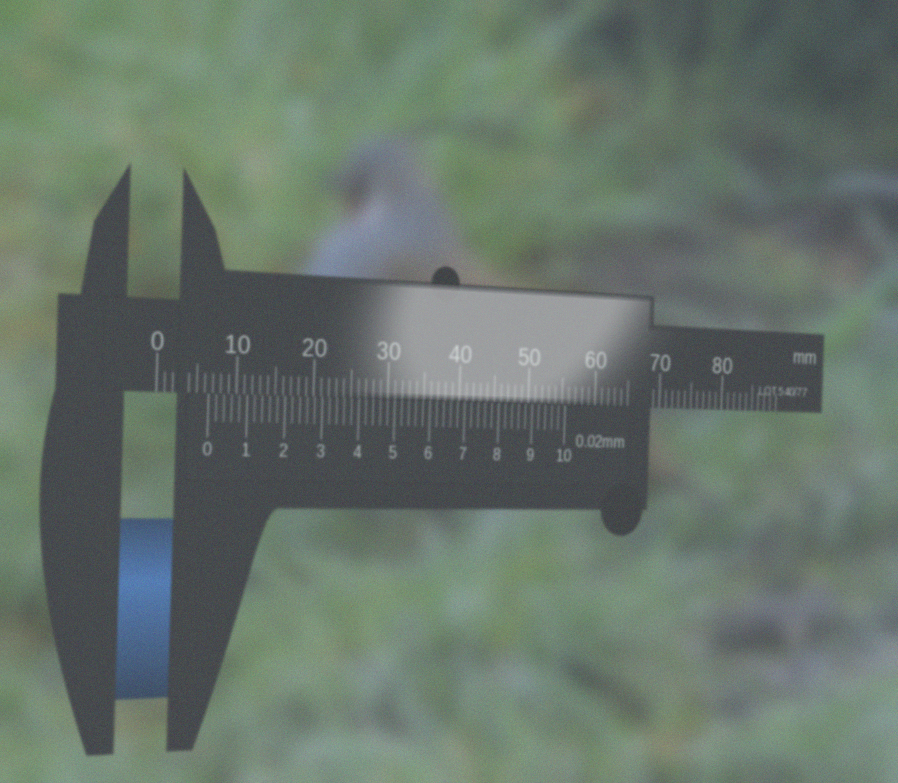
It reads 6.5; mm
